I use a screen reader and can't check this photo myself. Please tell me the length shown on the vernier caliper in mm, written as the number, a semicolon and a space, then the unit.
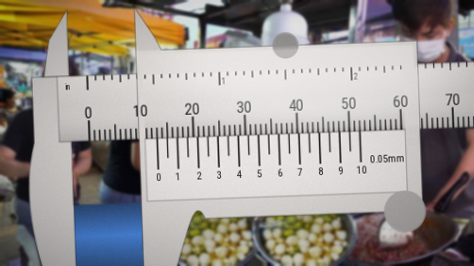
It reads 13.0; mm
